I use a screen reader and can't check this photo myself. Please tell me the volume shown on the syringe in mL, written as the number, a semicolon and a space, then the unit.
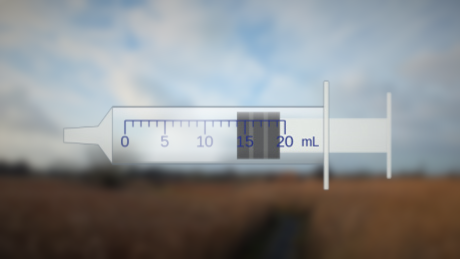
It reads 14; mL
